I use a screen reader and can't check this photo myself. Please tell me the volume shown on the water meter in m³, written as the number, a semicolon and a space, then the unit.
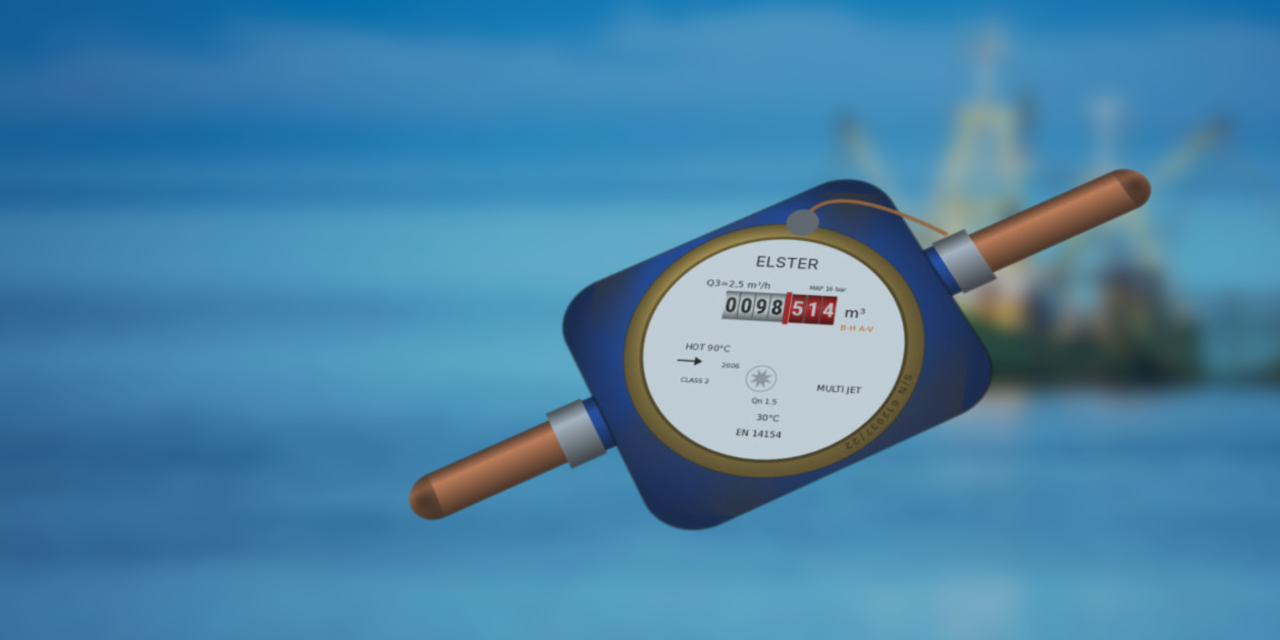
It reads 98.514; m³
